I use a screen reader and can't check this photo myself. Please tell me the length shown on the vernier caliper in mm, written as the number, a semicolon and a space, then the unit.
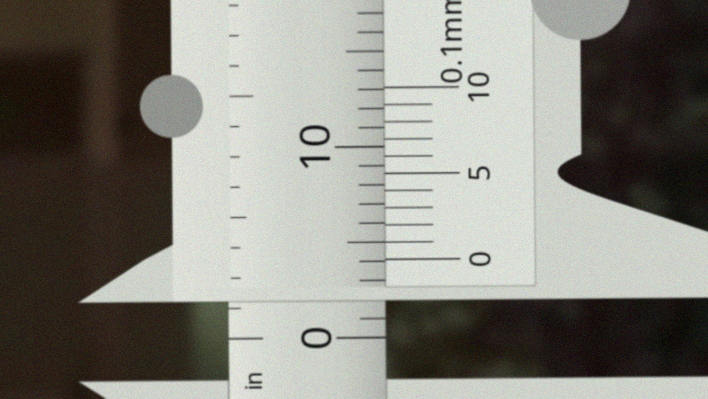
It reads 4.1; mm
